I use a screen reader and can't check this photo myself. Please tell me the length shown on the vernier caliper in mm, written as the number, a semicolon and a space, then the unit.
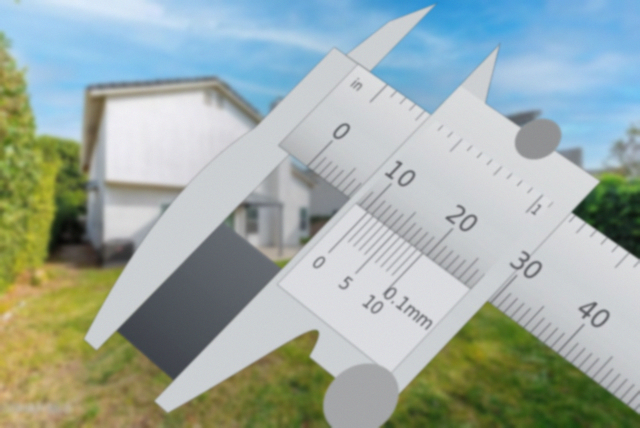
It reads 10.4; mm
